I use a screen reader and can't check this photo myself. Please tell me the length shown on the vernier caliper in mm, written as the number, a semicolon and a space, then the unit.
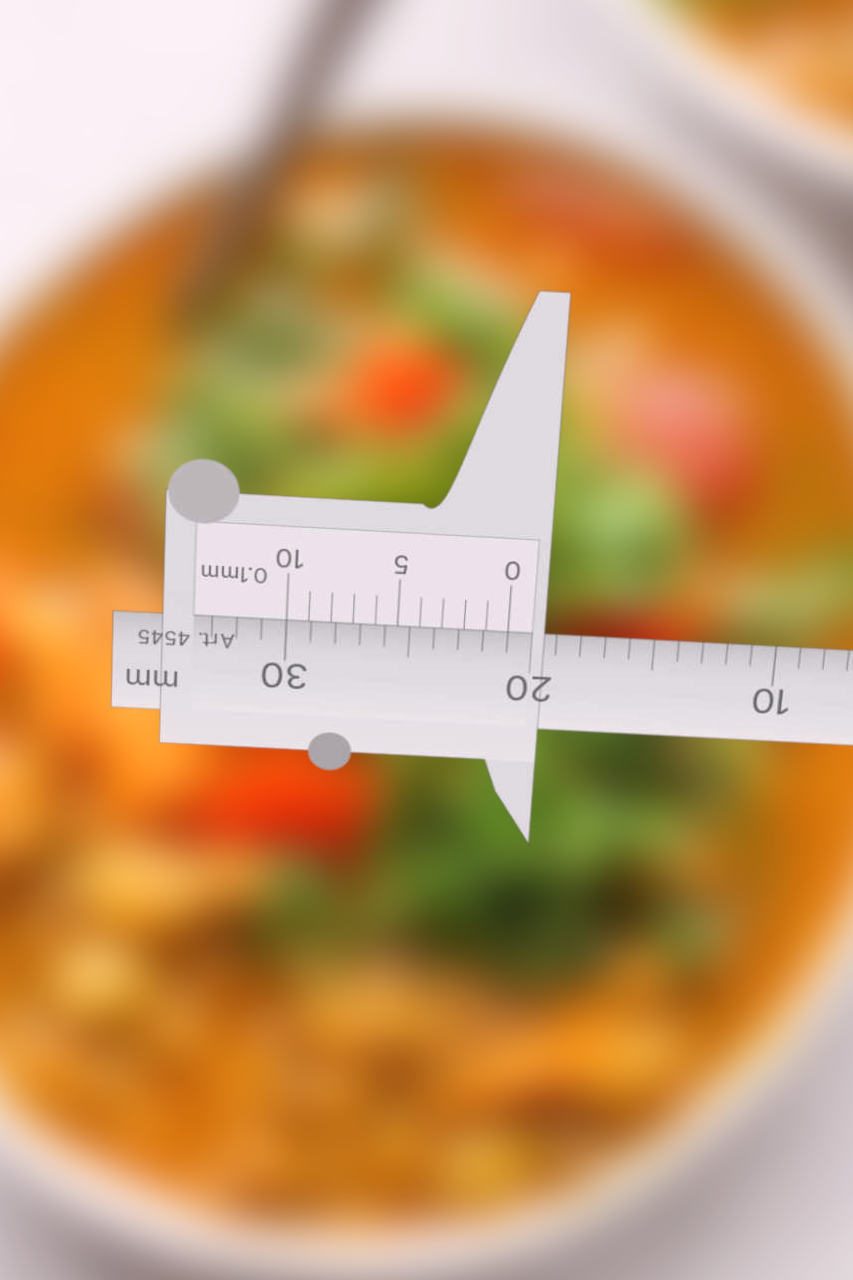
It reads 21.0; mm
